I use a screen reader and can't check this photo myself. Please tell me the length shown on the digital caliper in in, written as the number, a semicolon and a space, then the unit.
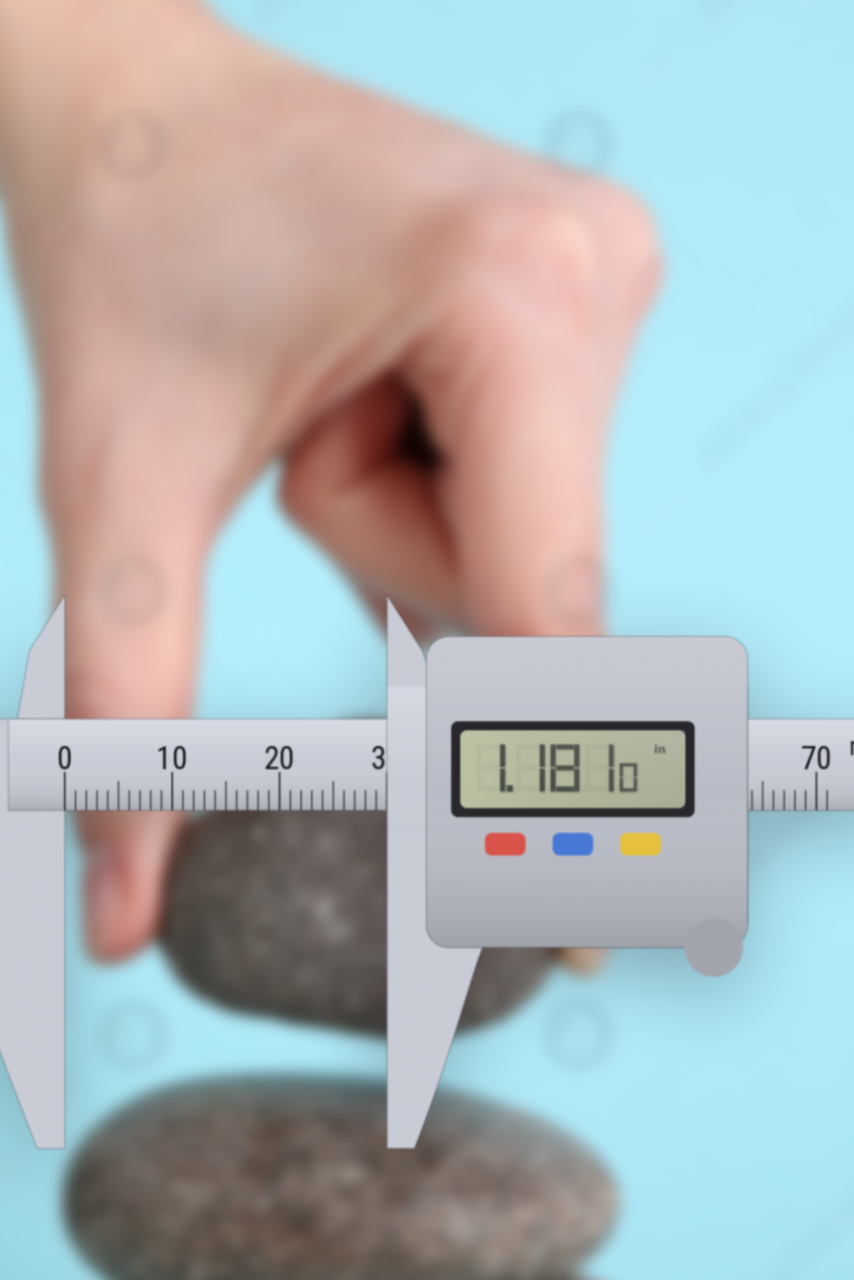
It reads 1.1810; in
